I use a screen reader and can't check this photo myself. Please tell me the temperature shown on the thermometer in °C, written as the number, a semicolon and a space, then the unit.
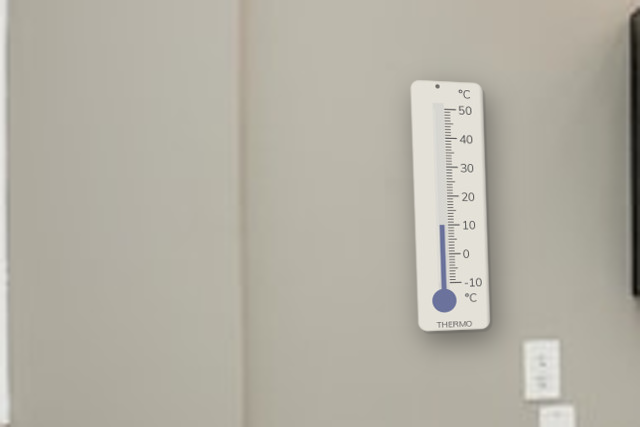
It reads 10; °C
